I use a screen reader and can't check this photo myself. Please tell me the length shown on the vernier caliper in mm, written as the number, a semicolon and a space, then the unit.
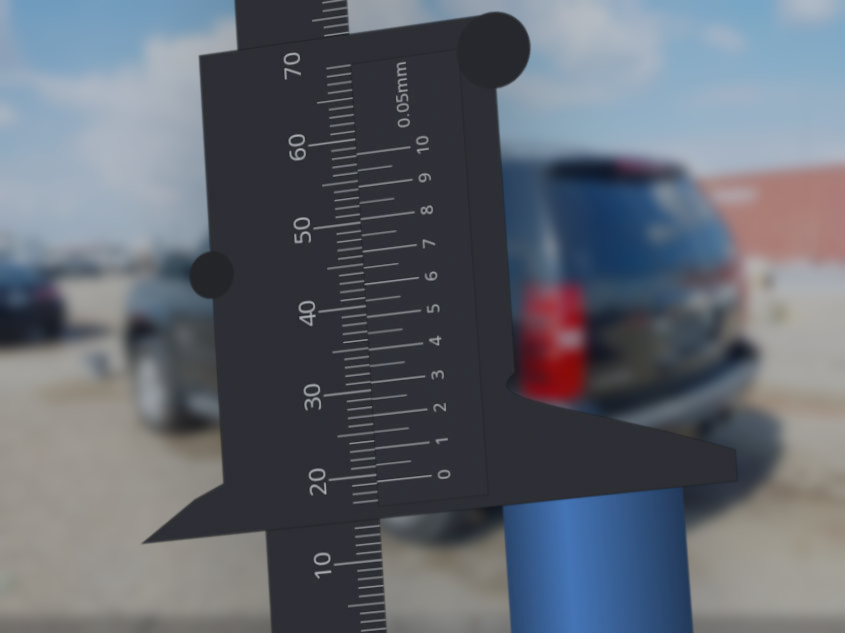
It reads 19.2; mm
